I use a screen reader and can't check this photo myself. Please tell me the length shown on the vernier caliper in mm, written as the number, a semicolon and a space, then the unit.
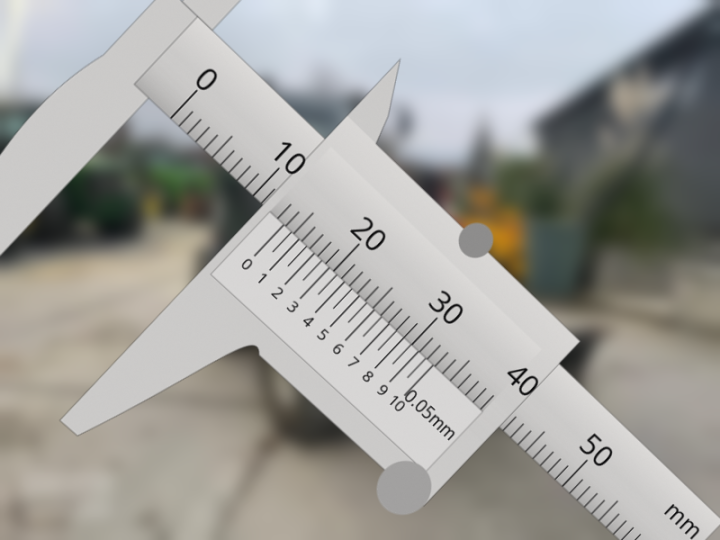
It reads 13.8; mm
